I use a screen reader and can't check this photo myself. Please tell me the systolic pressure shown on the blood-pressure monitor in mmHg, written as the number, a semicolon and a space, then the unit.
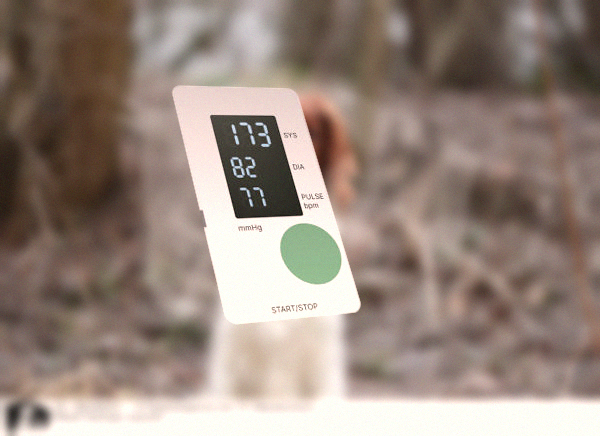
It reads 173; mmHg
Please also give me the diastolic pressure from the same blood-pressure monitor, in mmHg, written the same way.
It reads 82; mmHg
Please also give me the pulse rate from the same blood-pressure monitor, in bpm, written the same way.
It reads 77; bpm
